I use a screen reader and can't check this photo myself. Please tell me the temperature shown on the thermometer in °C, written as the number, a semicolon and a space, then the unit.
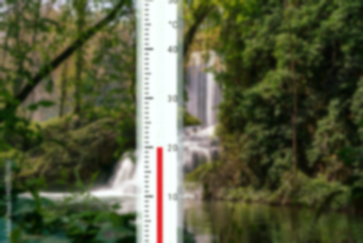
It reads 20; °C
